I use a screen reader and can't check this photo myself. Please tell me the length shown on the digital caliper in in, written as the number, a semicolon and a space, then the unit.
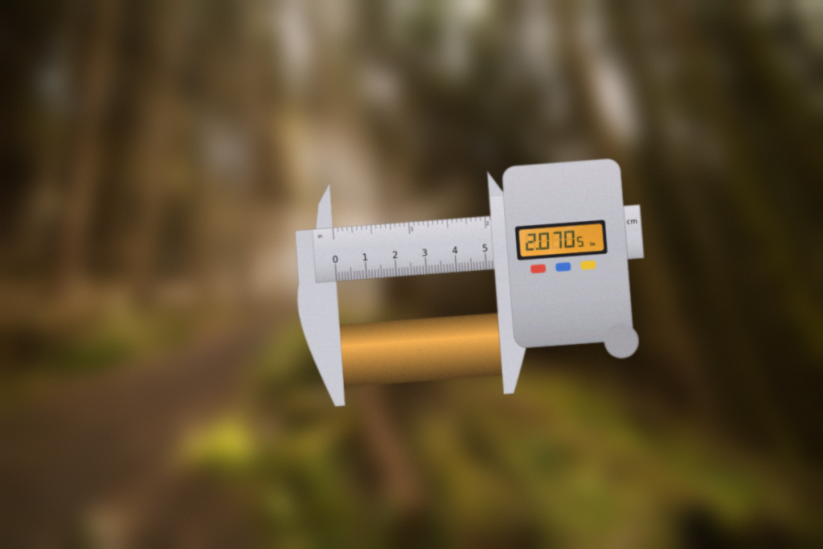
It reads 2.0705; in
